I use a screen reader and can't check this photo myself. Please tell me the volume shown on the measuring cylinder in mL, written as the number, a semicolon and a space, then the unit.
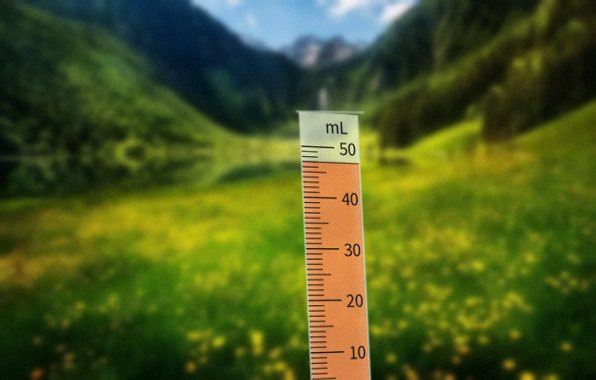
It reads 47; mL
